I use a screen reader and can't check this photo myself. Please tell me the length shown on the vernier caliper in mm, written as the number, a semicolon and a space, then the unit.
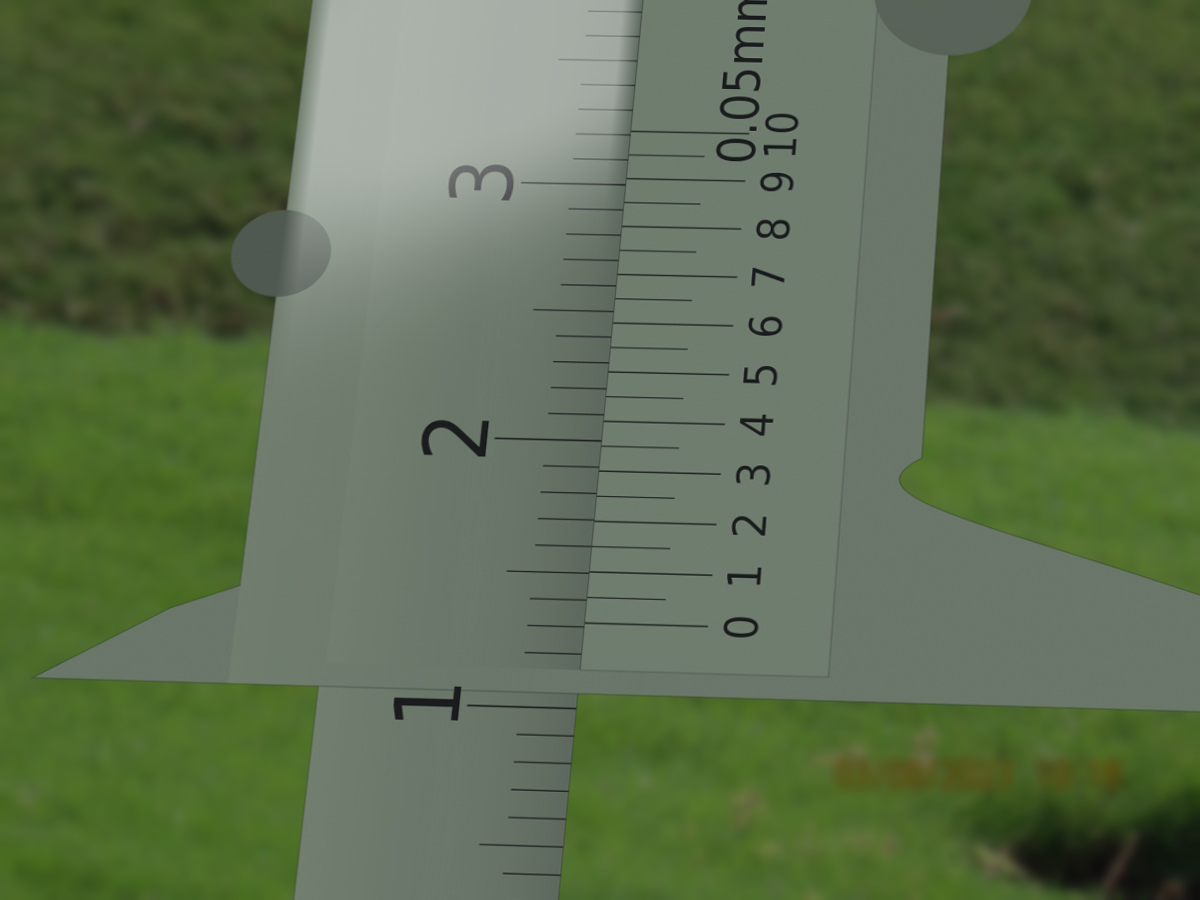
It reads 13.15; mm
